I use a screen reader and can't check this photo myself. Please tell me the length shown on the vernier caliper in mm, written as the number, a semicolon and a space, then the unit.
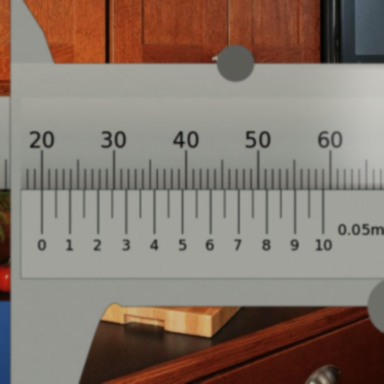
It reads 20.0; mm
